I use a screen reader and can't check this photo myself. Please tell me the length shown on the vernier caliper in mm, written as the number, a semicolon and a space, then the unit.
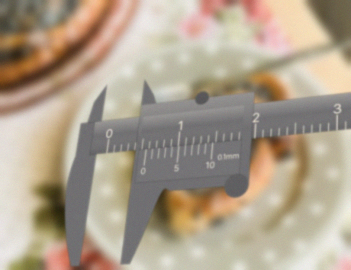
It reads 5.6; mm
